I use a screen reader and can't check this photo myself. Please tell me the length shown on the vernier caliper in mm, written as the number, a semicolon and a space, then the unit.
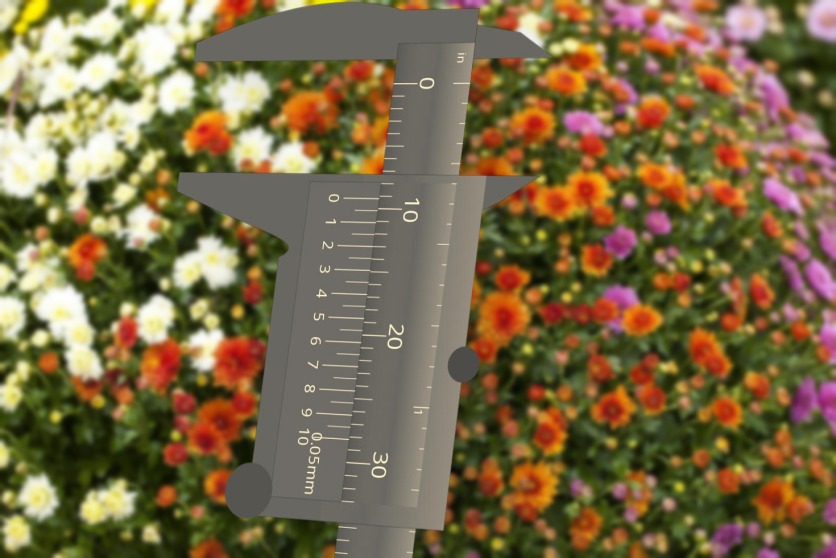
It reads 9.2; mm
